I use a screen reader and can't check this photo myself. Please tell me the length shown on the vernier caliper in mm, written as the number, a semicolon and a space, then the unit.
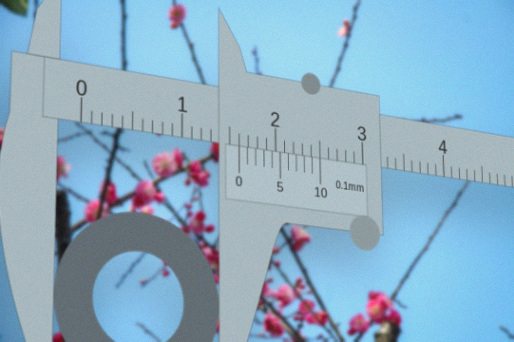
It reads 16.0; mm
